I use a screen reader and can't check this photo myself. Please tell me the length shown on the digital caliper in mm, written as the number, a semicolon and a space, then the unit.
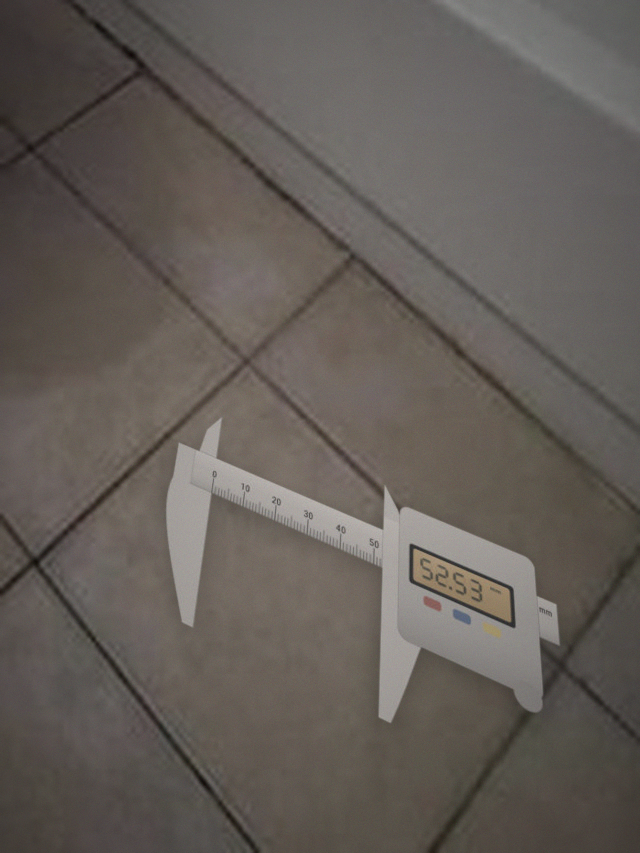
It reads 52.53; mm
